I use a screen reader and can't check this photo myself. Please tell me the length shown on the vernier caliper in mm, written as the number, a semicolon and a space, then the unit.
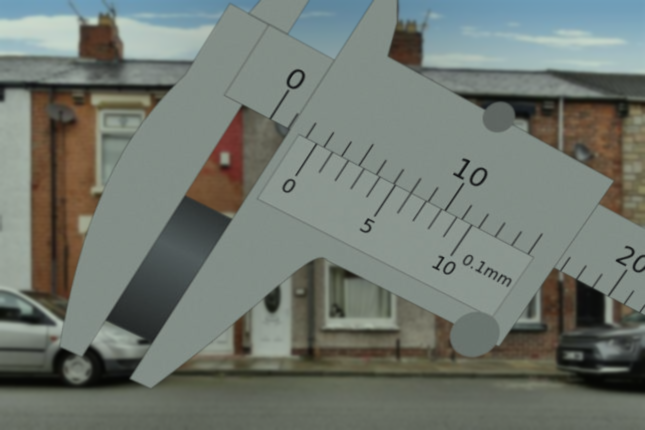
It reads 2.6; mm
